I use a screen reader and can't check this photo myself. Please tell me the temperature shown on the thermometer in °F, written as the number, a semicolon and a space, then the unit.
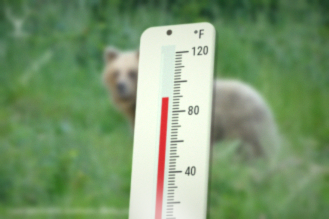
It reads 90; °F
